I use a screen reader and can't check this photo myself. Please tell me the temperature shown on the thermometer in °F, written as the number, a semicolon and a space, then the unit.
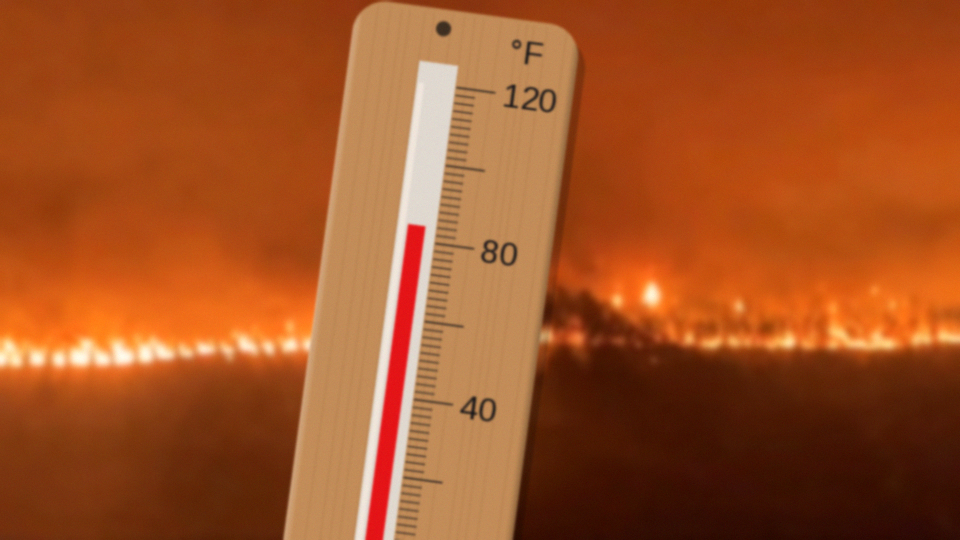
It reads 84; °F
